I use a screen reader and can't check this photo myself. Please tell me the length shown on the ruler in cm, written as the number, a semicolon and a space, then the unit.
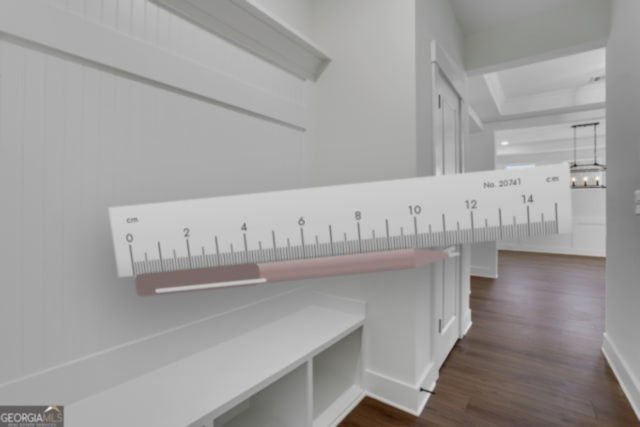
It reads 11.5; cm
